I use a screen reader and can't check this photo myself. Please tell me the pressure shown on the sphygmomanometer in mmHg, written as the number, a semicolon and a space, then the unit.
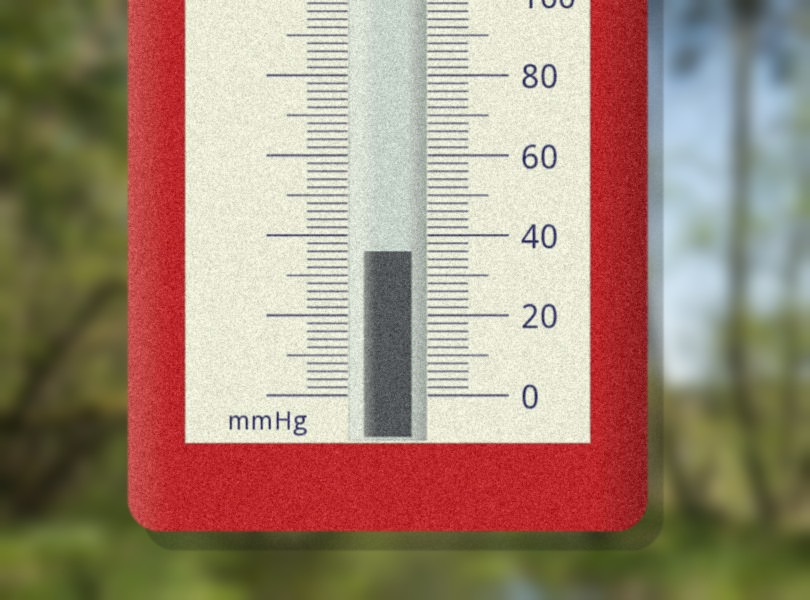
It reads 36; mmHg
